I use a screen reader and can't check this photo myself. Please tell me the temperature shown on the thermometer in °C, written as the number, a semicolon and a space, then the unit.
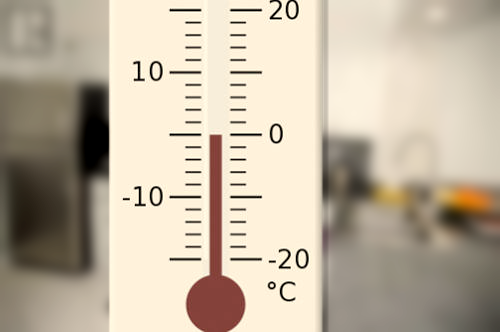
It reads 0; °C
